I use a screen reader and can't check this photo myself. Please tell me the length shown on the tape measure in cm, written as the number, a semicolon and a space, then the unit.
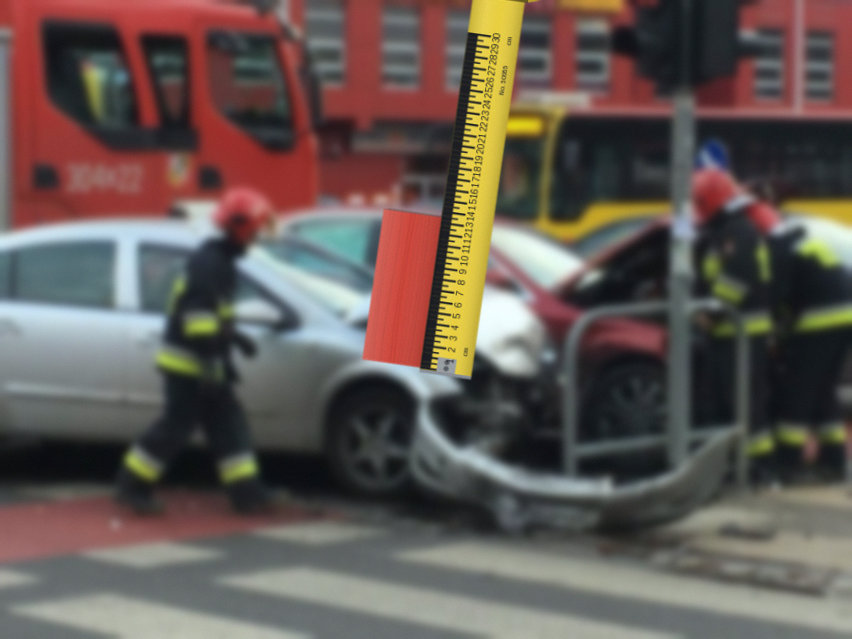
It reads 13.5; cm
